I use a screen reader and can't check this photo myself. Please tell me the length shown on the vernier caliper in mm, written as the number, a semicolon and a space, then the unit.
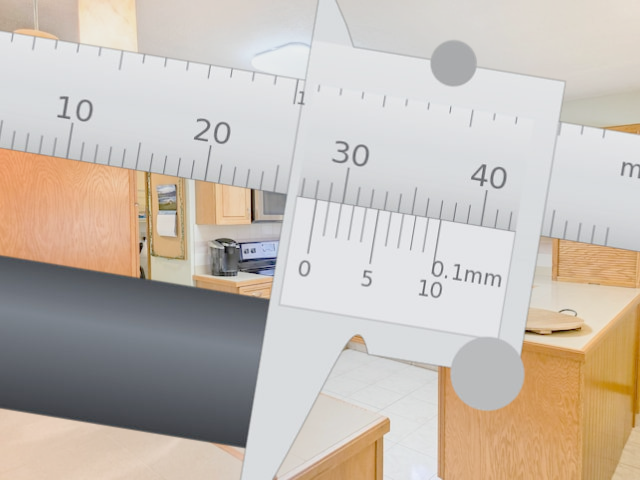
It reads 28.1; mm
